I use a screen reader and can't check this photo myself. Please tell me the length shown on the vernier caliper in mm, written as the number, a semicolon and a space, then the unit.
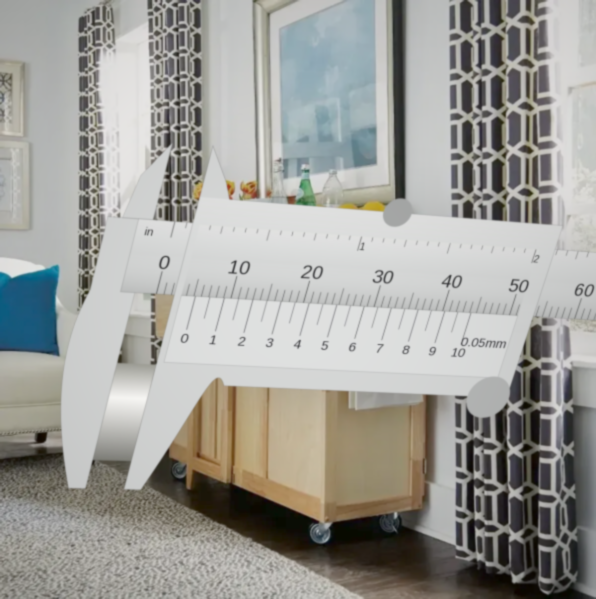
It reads 5.2; mm
